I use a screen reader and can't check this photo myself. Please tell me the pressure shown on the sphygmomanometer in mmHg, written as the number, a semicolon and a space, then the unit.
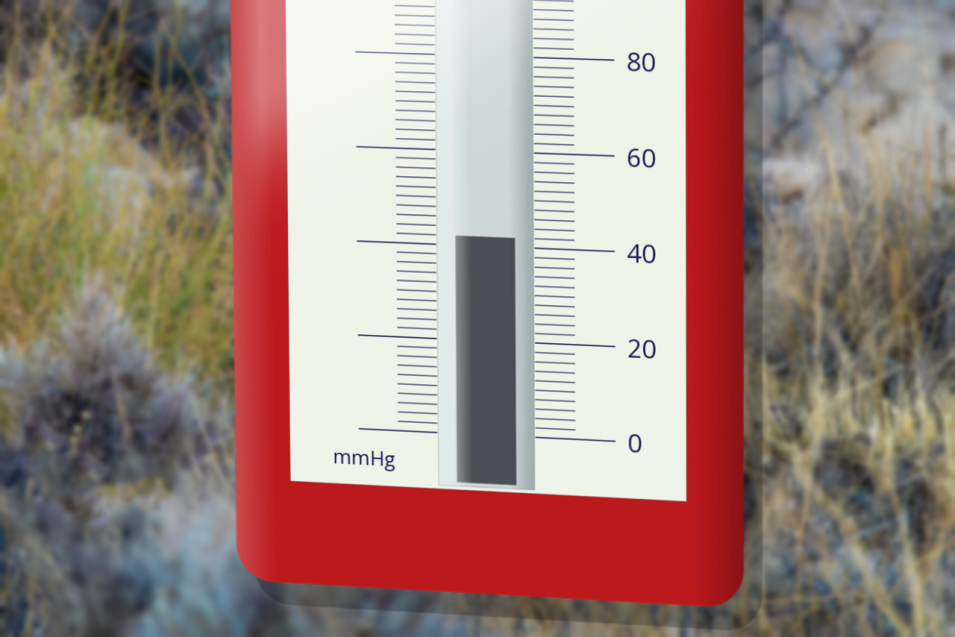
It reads 42; mmHg
